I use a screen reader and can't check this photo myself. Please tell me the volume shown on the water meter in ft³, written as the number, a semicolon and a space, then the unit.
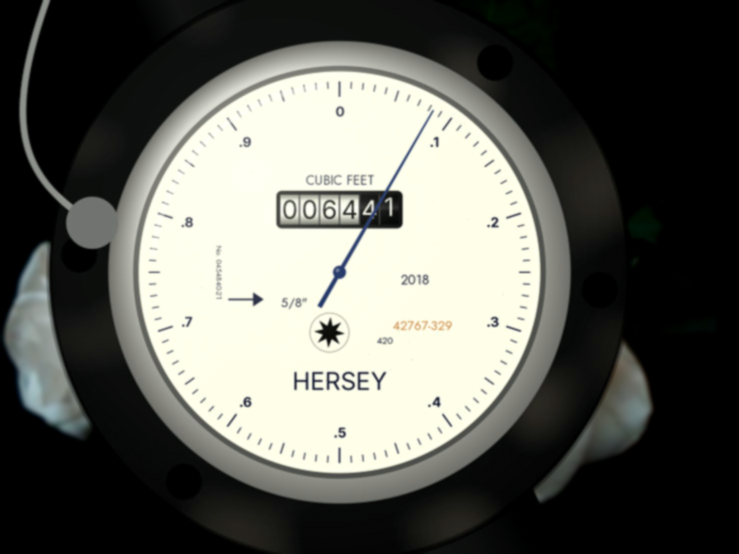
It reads 6441.08; ft³
